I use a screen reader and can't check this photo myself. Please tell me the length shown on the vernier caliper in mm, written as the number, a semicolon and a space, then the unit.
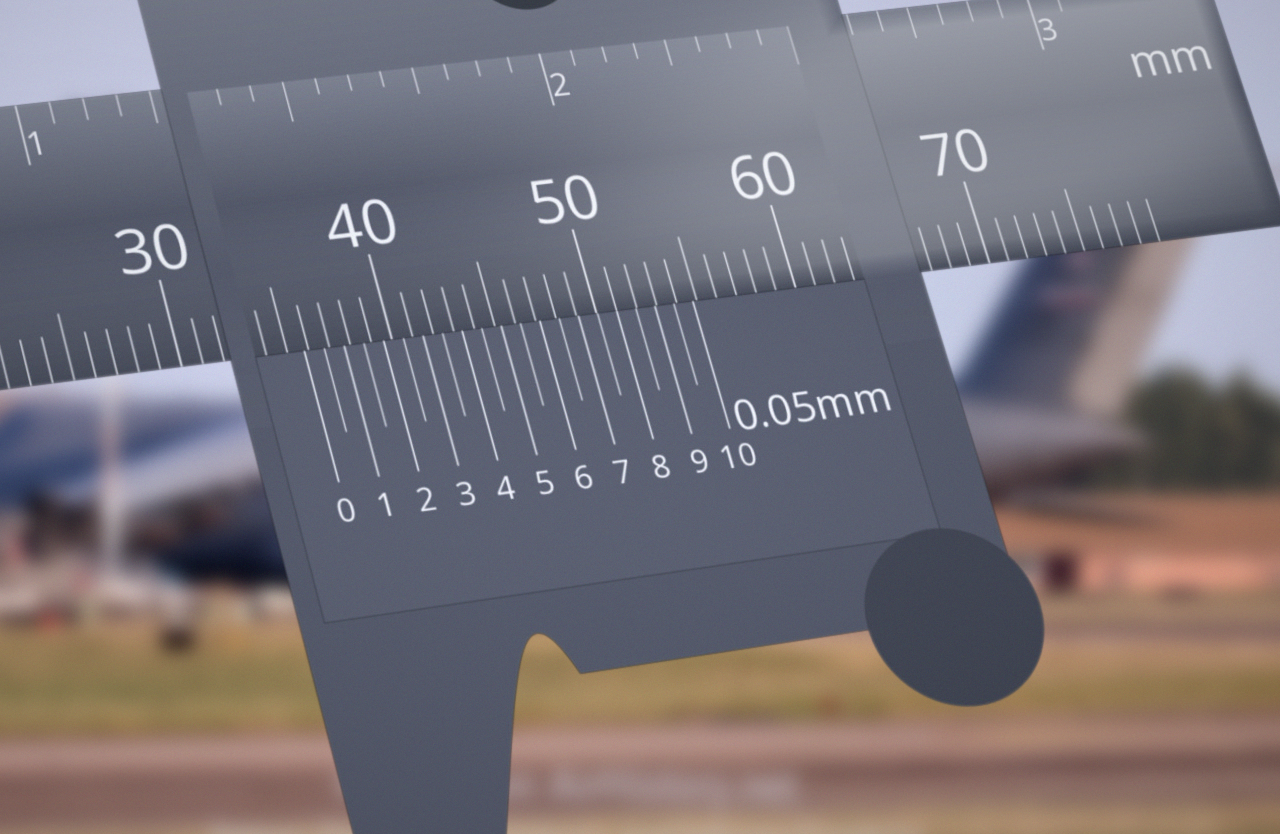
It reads 35.8; mm
